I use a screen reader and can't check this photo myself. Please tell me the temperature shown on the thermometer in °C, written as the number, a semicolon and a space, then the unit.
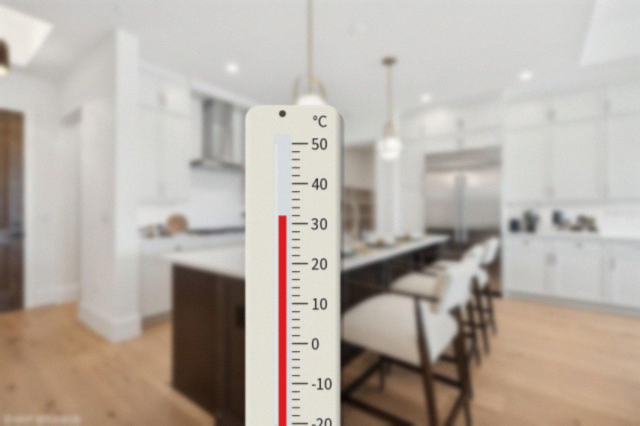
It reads 32; °C
